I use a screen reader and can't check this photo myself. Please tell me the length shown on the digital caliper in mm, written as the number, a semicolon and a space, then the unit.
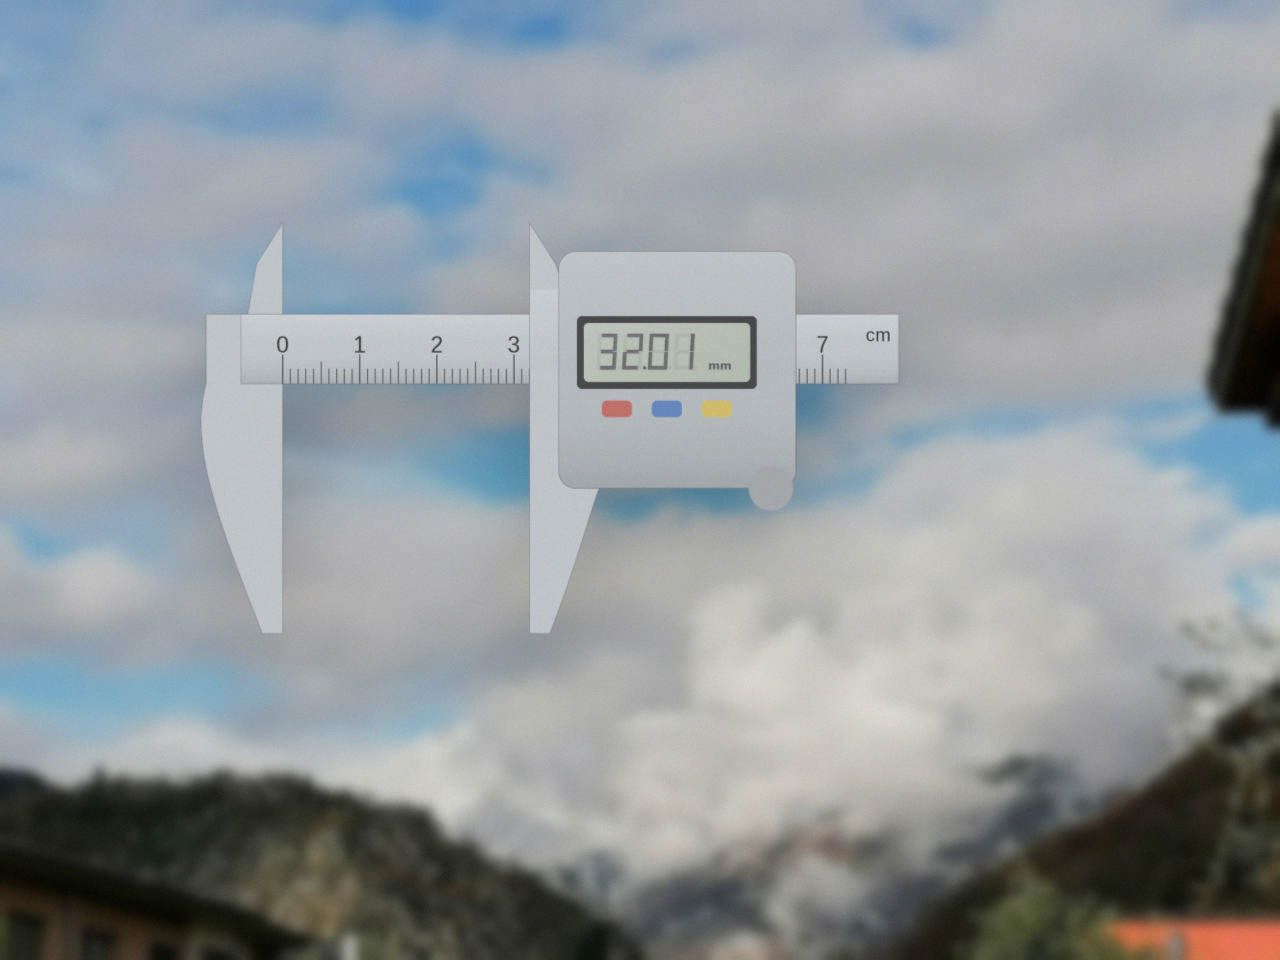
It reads 32.01; mm
